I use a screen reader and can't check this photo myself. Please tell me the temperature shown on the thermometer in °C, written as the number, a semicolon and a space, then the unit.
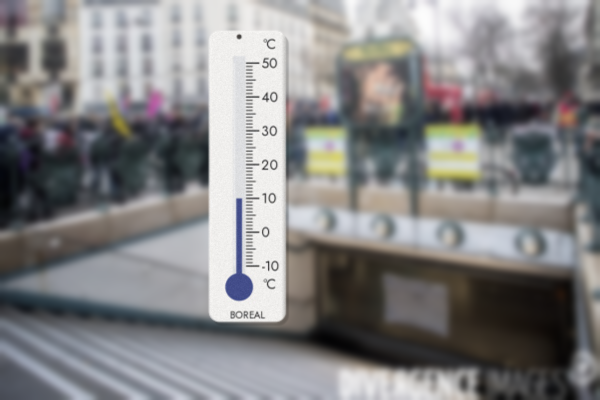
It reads 10; °C
